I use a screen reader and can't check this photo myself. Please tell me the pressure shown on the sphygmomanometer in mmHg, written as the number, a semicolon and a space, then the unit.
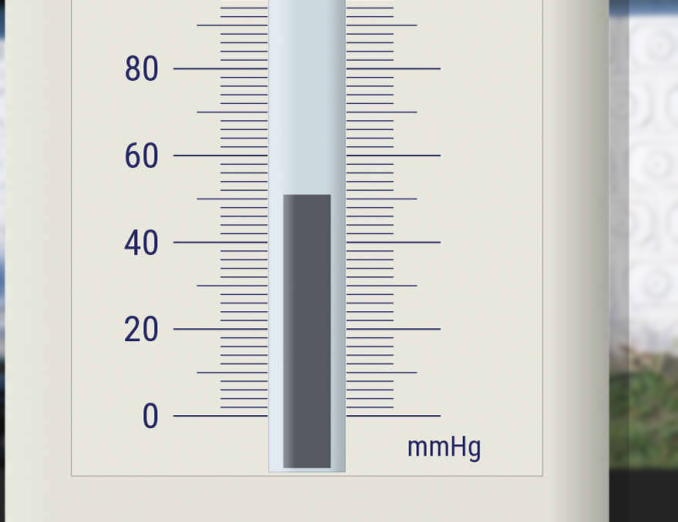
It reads 51; mmHg
